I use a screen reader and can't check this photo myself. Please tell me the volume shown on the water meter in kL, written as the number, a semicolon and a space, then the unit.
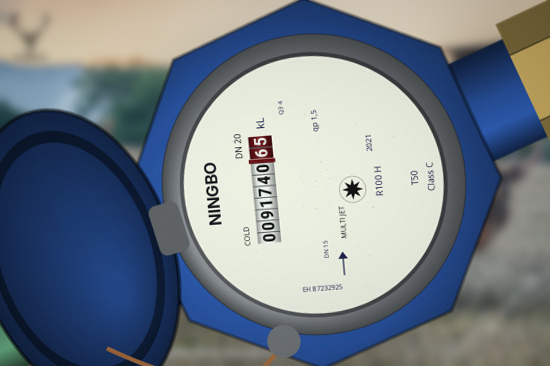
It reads 91740.65; kL
